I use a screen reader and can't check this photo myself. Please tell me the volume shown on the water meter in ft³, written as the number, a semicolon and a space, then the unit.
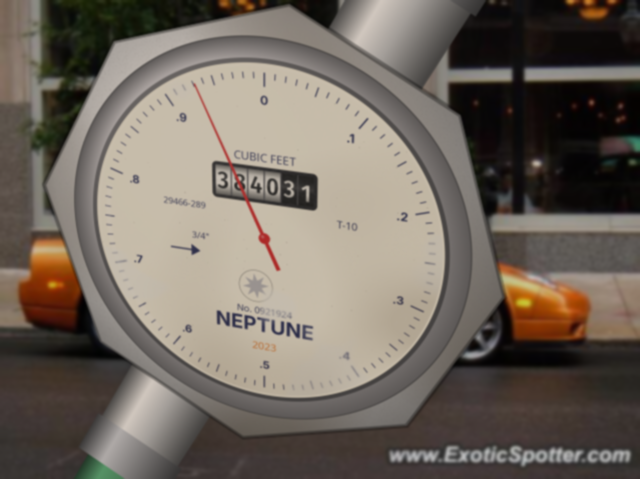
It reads 384030.93; ft³
